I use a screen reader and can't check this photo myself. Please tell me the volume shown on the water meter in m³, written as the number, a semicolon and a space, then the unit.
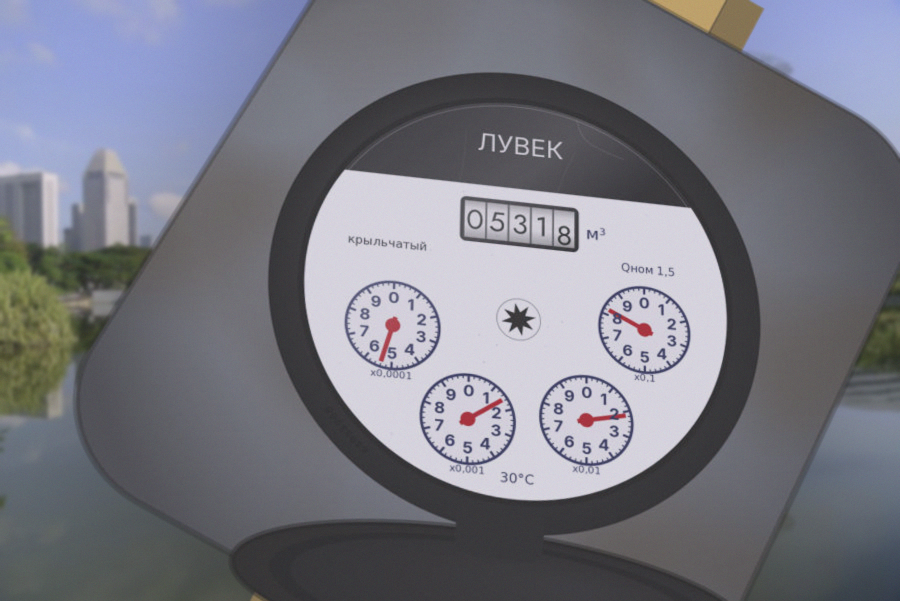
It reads 5317.8215; m³
